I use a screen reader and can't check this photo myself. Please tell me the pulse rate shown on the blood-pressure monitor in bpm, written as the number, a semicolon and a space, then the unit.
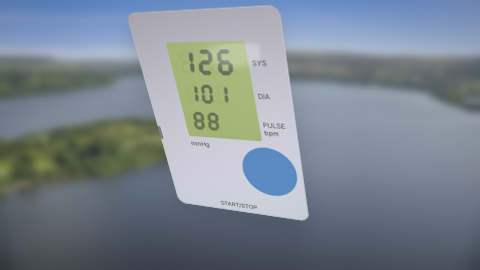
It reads 88; bpm
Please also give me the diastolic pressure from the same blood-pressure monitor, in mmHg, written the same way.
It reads 101; mmHg
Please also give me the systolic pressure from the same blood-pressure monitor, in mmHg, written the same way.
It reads 126; mmHg
